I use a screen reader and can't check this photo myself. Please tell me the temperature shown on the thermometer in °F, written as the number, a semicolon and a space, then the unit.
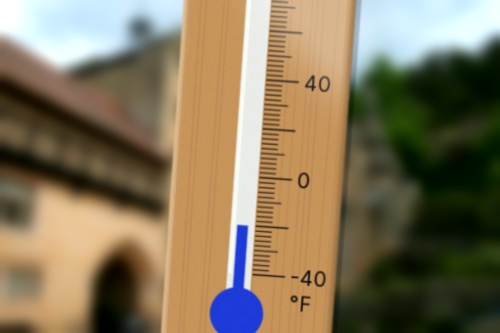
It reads -20; °F
